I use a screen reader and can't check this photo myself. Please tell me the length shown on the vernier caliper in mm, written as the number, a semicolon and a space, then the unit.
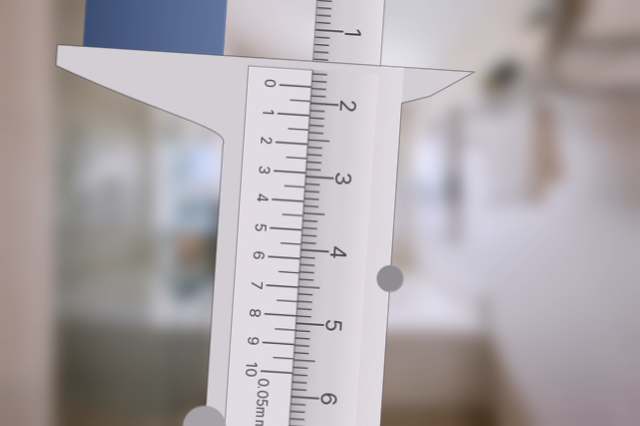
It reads 17.8; mm
